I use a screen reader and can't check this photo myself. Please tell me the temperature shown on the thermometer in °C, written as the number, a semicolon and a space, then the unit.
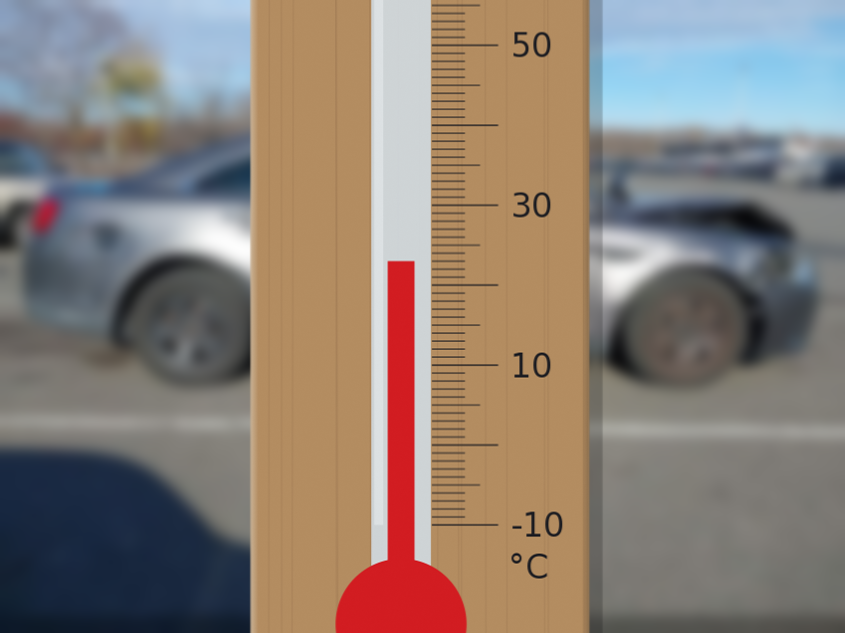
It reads 23; °C
